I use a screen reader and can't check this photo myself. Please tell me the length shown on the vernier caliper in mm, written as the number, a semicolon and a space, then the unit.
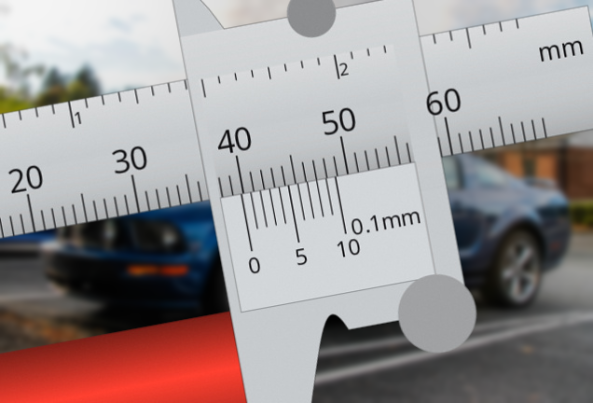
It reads 39.8; mm
